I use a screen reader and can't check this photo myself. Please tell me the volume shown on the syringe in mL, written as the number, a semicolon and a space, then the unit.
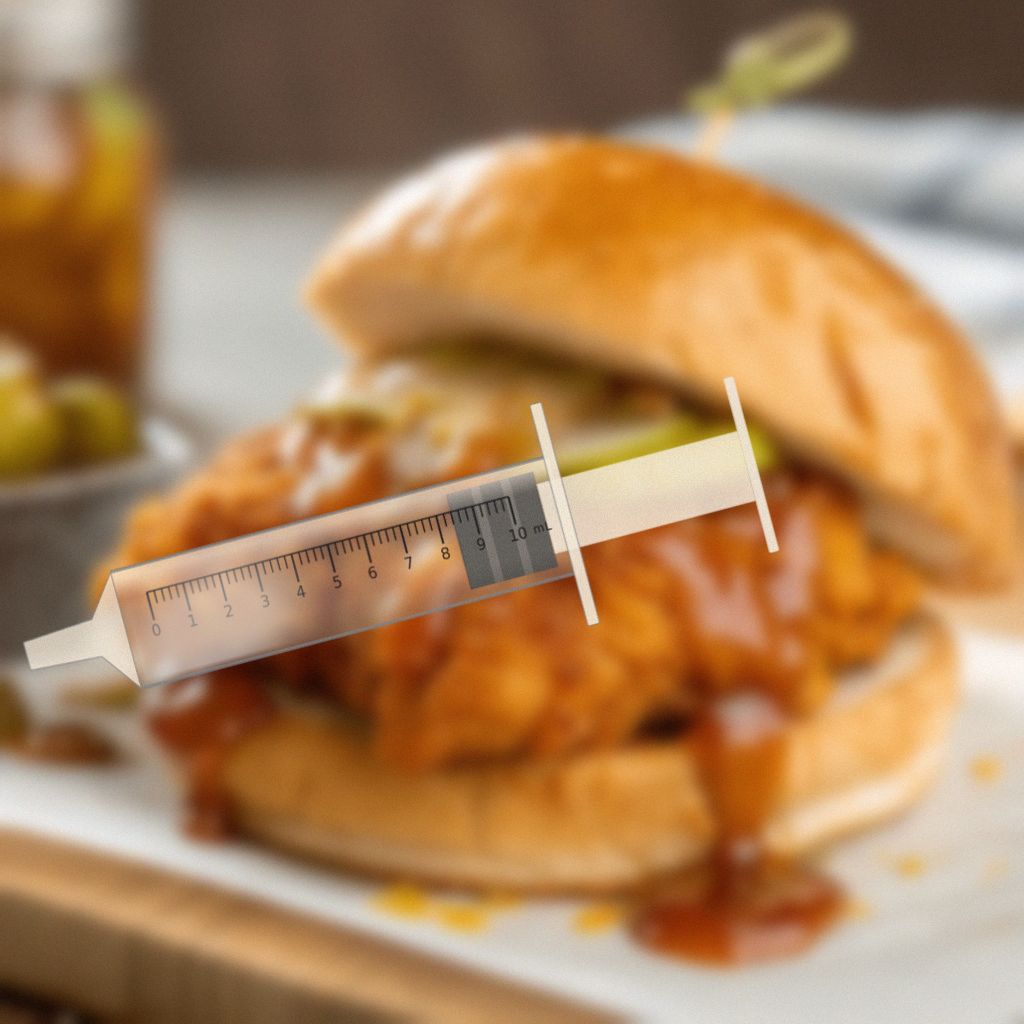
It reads 8.4; mL
